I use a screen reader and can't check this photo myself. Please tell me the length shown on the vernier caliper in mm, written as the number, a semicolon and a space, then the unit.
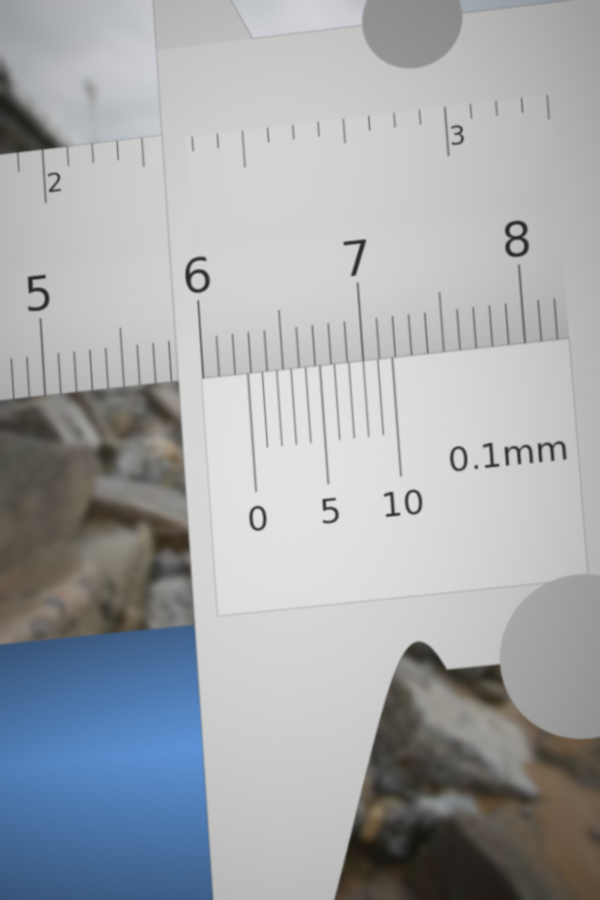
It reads 62.8; mm
